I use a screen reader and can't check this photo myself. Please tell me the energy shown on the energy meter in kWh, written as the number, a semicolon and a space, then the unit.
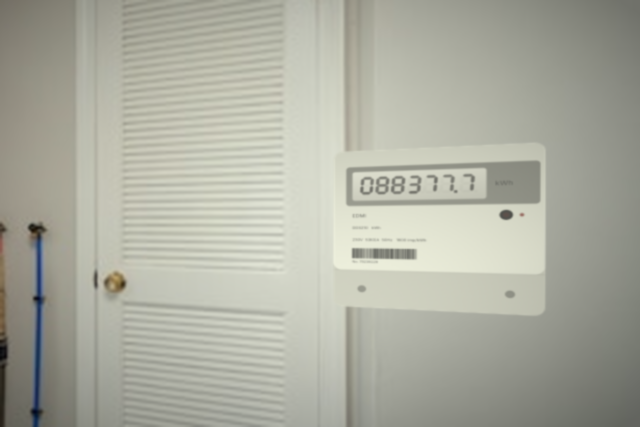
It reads 88377.7; kWh
